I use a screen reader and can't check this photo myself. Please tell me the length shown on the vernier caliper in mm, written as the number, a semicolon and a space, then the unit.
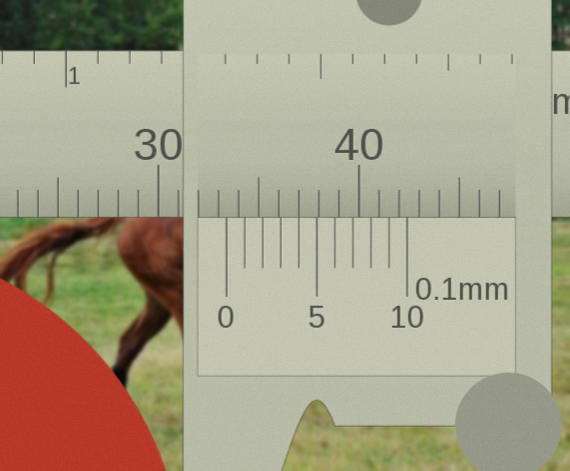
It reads 33.4; mm
